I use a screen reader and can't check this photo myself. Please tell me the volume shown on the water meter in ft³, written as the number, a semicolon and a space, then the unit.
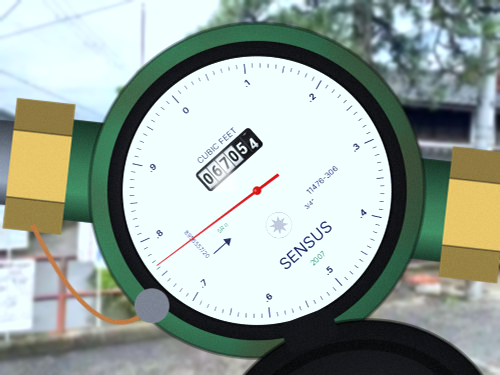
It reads 67053.76; ft³
